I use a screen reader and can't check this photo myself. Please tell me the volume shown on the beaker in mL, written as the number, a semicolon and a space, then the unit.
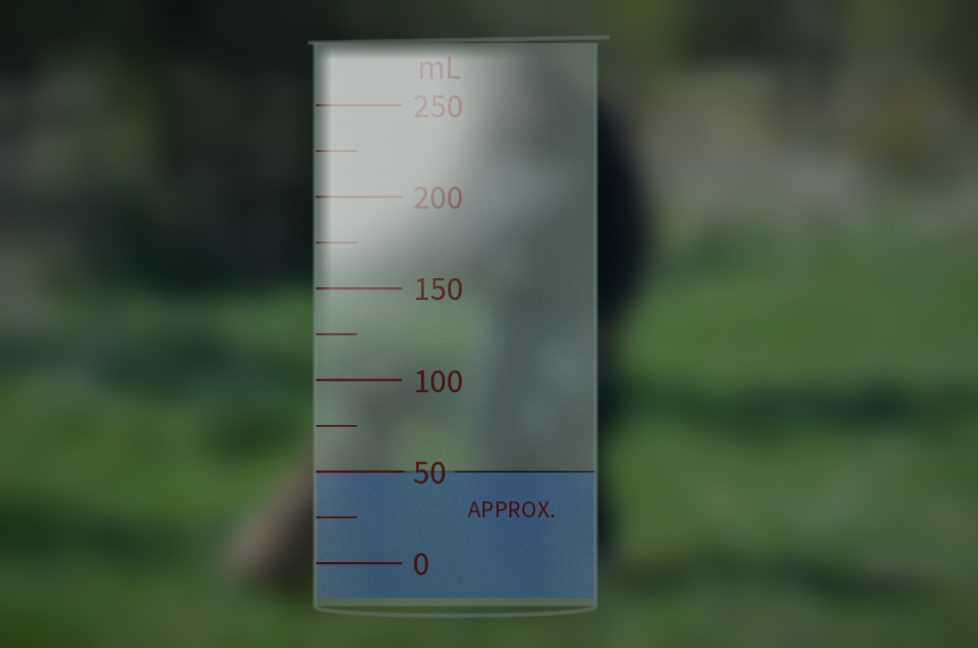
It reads 50; mL
